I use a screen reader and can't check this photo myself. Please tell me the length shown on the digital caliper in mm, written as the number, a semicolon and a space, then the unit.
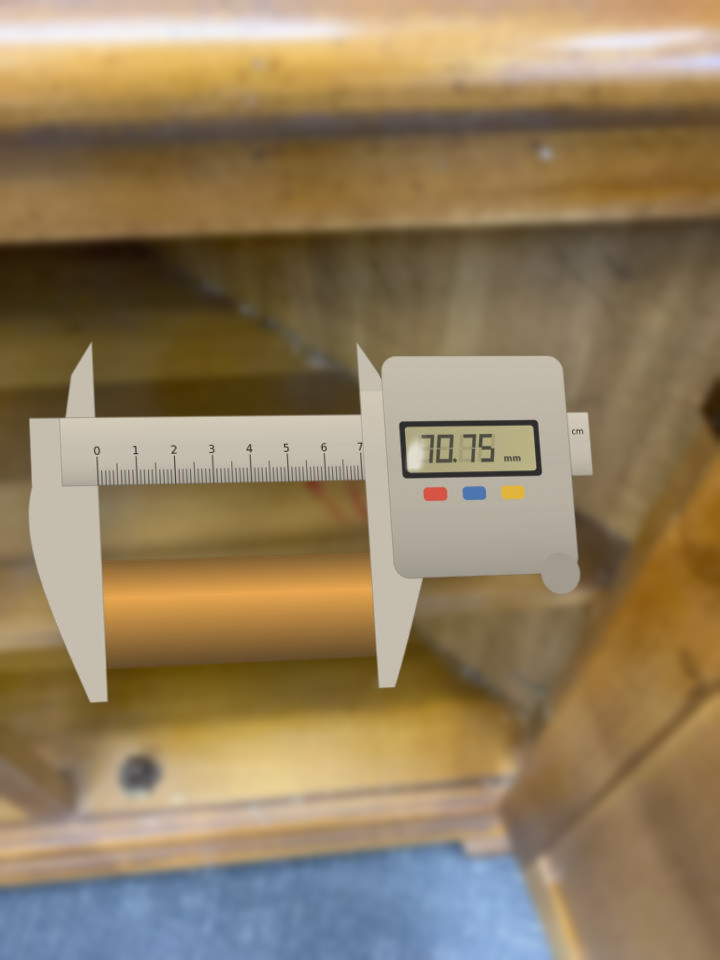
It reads 70.75; mm
